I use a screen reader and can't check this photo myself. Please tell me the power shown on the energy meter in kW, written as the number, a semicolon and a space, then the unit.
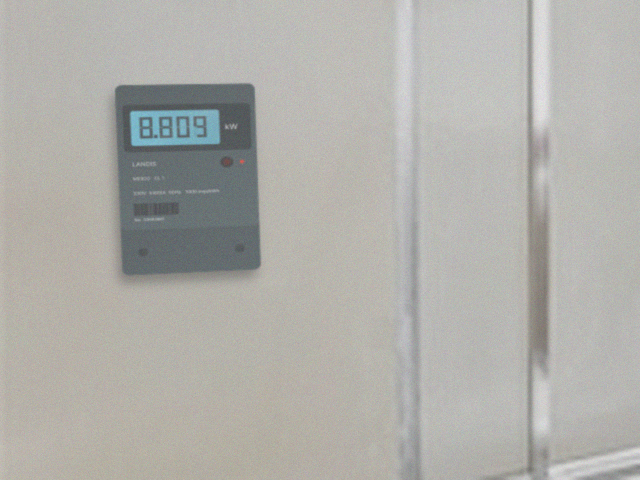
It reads 8.809; kW
